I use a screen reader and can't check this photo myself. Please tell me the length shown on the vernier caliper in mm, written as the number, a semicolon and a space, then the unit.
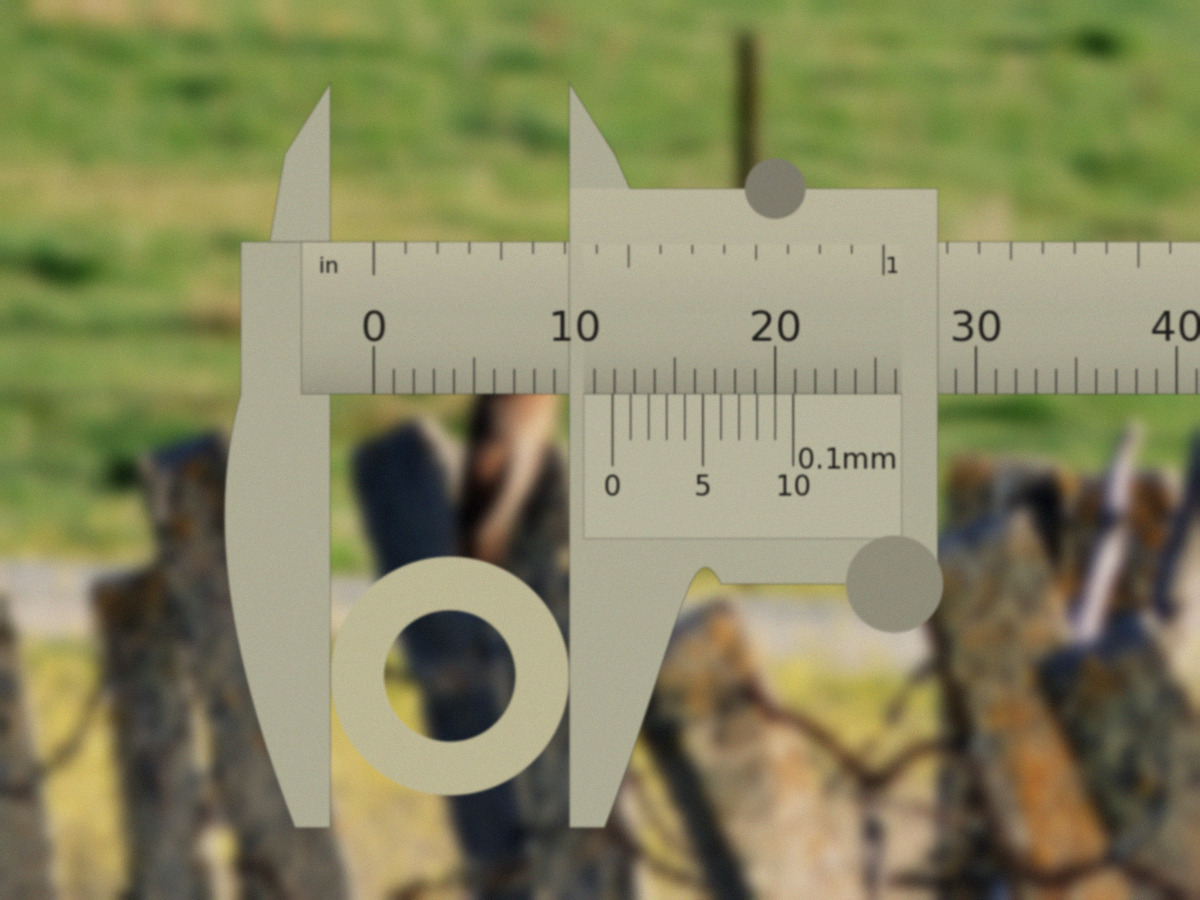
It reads 11.9; mm
